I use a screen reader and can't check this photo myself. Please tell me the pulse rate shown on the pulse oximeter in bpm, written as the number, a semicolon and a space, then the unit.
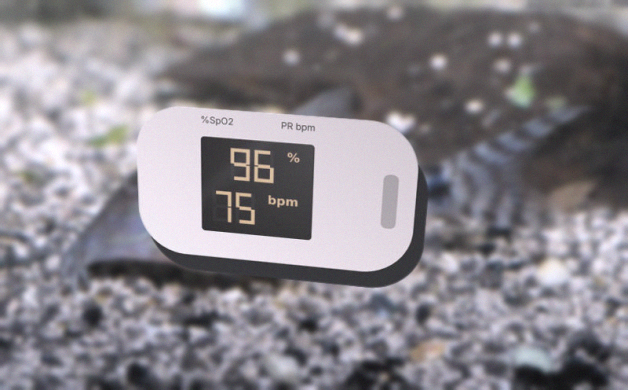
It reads 75; bpm
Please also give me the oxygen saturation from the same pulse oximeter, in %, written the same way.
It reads 96; %
